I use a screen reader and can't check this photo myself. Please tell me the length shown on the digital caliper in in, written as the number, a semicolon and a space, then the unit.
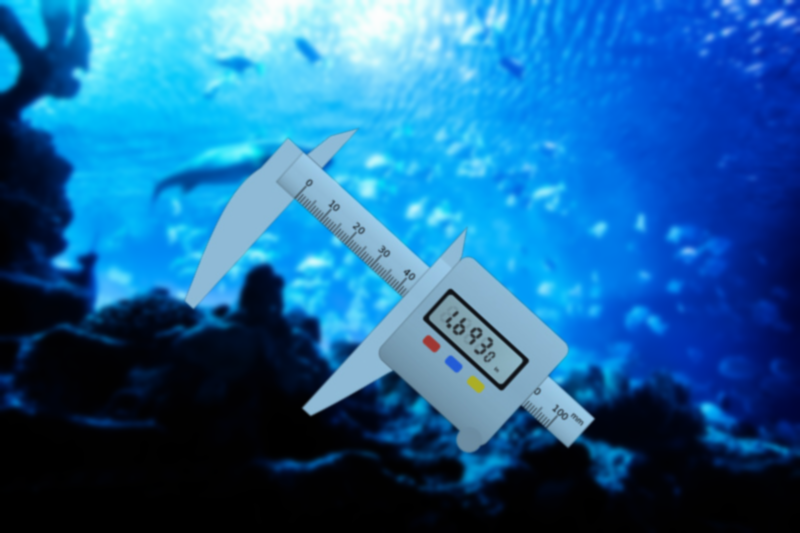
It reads 1.6930; in
